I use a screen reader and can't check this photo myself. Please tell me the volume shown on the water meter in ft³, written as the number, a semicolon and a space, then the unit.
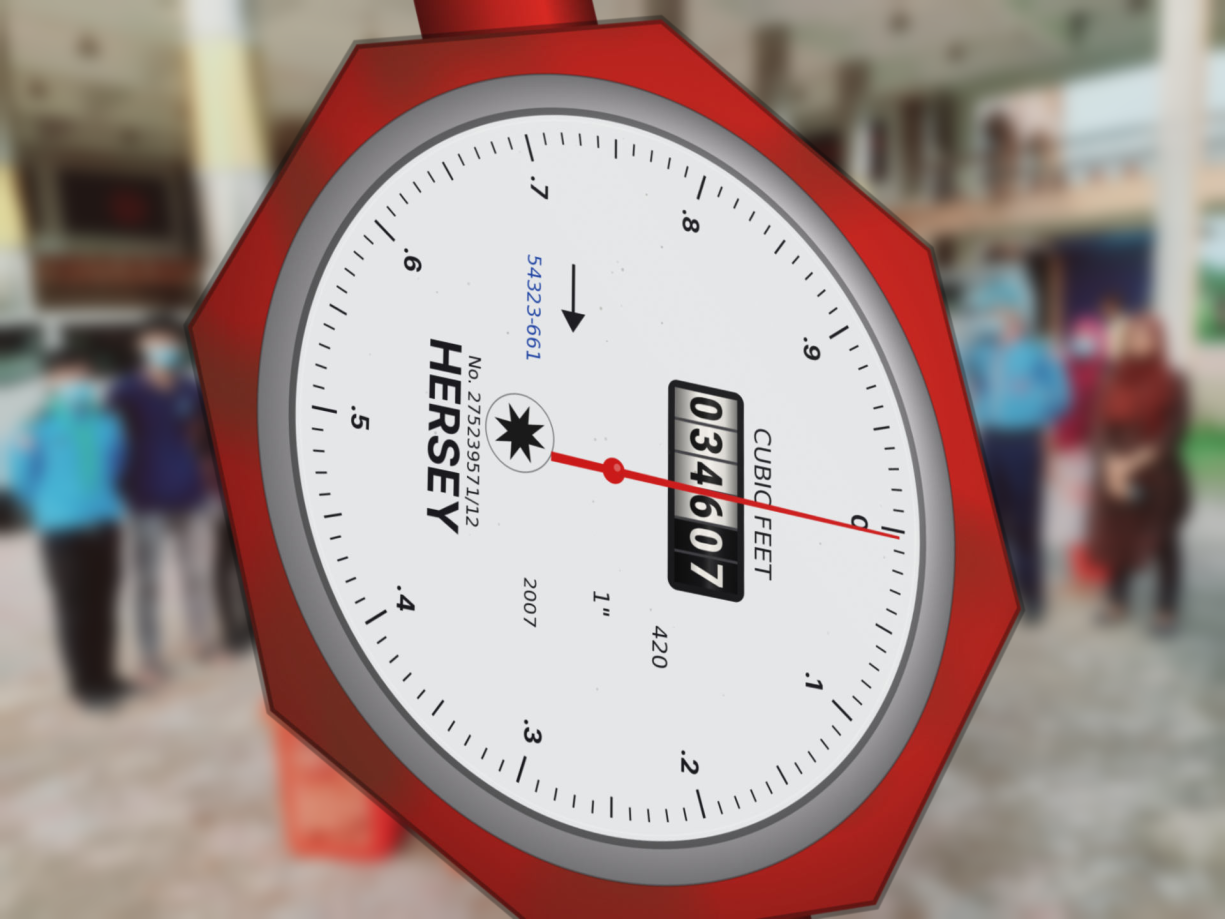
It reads 34607.00; ft³
